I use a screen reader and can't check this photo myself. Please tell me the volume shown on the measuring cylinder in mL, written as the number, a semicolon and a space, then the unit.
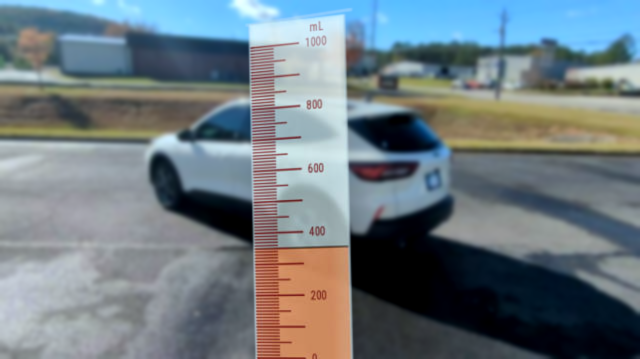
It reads 350; mL
